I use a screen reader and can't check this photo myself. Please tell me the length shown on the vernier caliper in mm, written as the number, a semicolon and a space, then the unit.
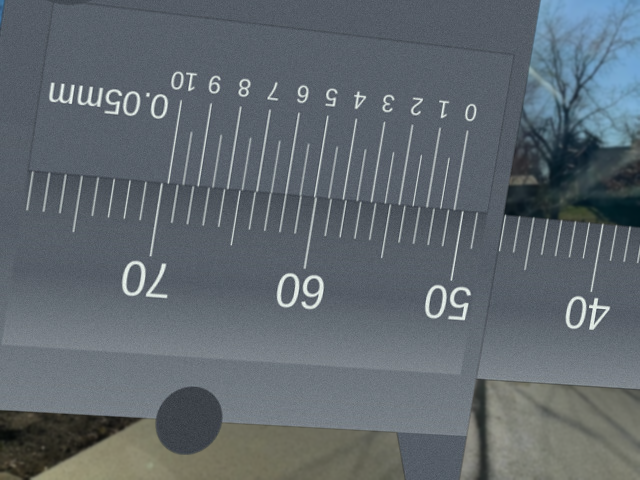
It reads 50.6; mm
